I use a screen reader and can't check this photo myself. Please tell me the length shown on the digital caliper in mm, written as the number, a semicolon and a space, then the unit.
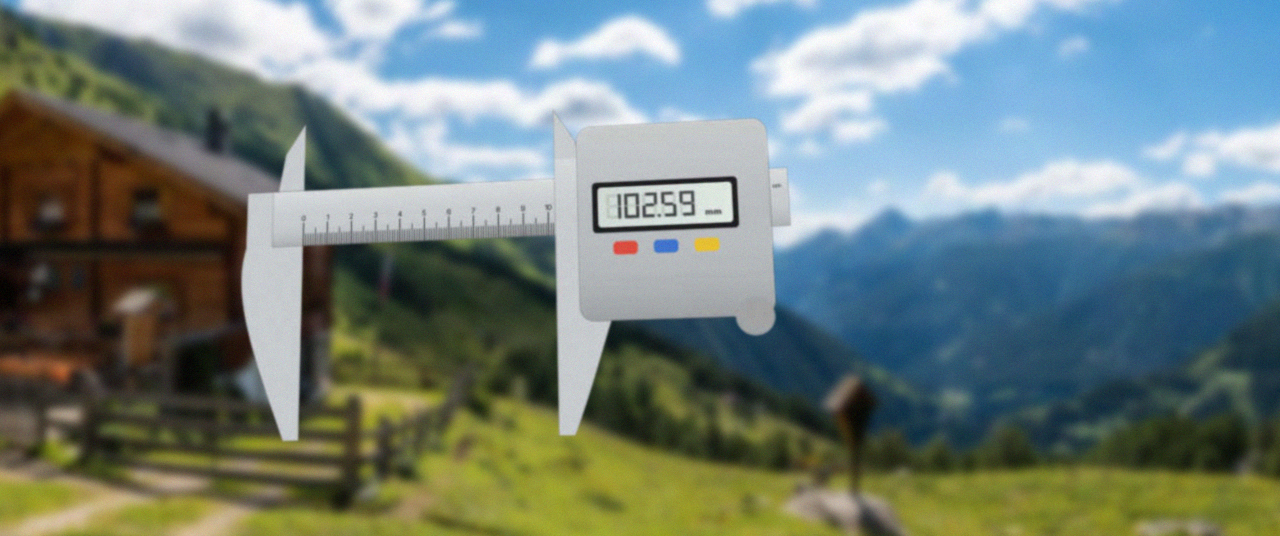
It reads 102.59; mm
